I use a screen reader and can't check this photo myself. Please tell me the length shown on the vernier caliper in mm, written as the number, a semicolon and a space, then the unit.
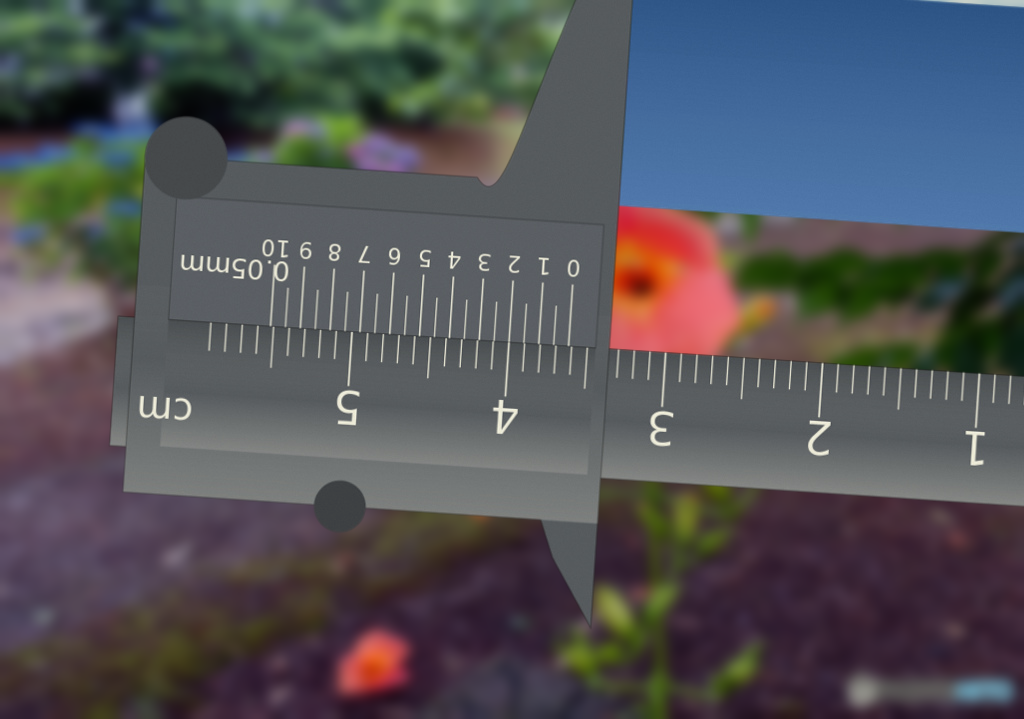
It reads 36.2; mm
